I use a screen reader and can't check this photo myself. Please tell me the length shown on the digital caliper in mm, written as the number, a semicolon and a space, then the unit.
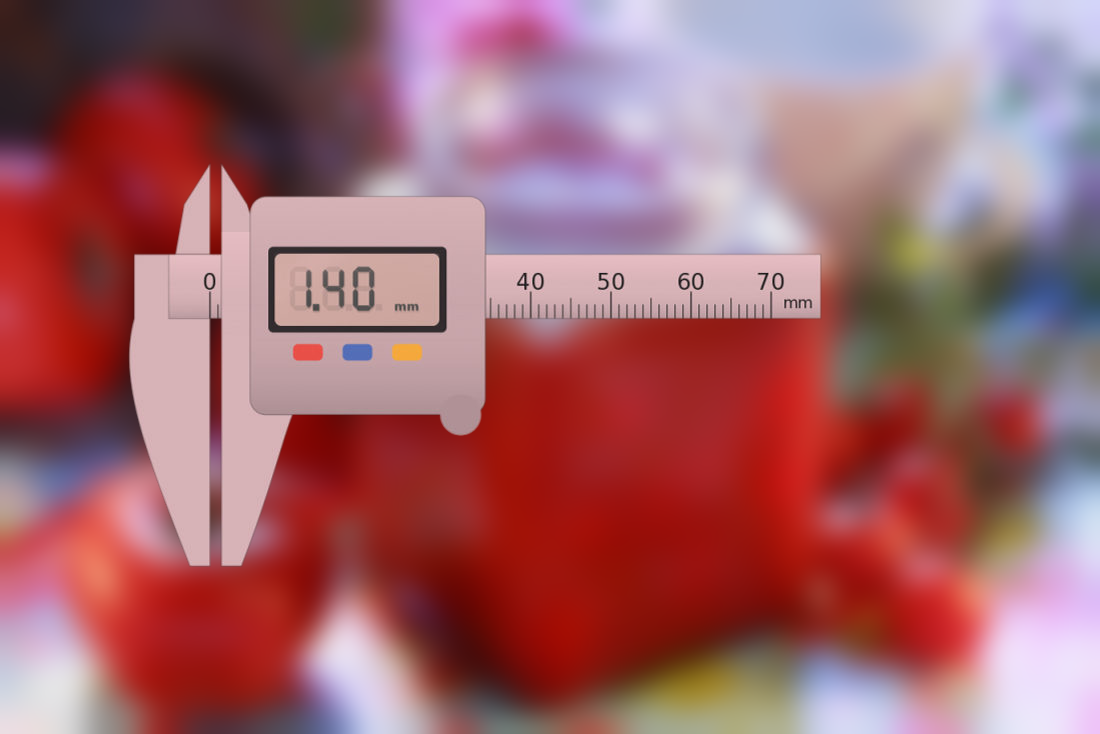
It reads 1.40; mm
